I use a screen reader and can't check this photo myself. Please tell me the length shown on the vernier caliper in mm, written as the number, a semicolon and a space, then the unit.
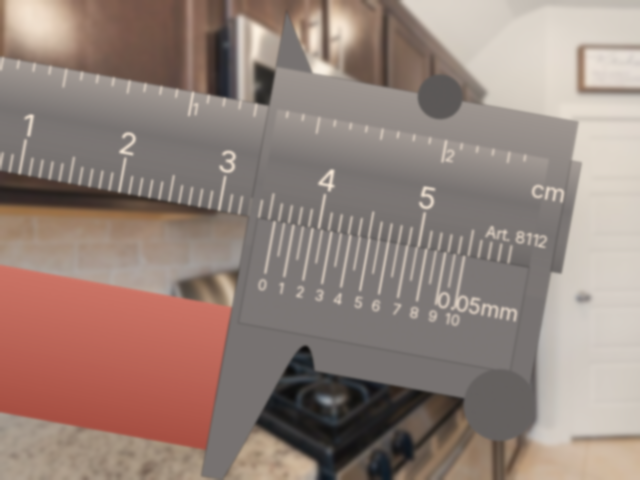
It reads 35.6; mm
